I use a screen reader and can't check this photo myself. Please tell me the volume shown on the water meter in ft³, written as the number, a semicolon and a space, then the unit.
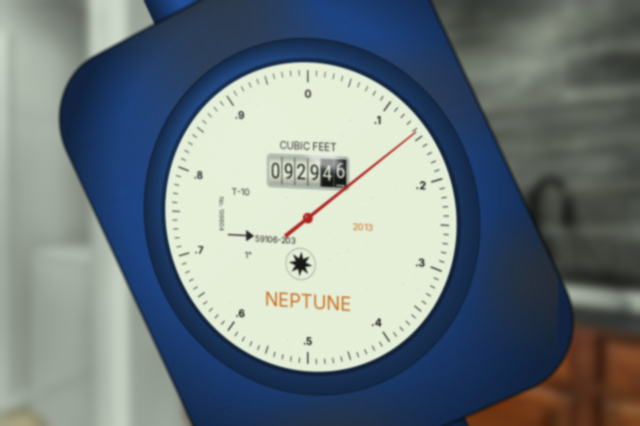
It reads 92946.14; ft³
